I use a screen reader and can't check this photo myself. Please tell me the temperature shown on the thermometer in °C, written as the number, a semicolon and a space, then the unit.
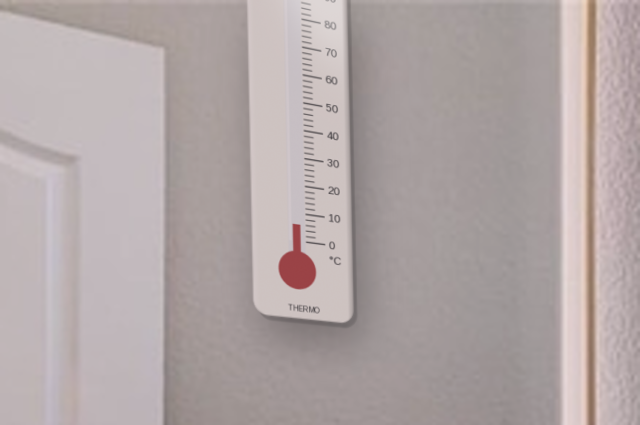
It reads 6; °C
